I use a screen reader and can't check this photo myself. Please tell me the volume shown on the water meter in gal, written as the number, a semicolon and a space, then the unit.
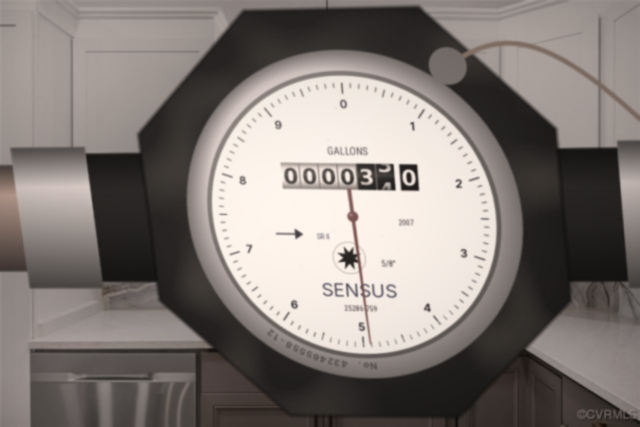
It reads 334.9; gal
